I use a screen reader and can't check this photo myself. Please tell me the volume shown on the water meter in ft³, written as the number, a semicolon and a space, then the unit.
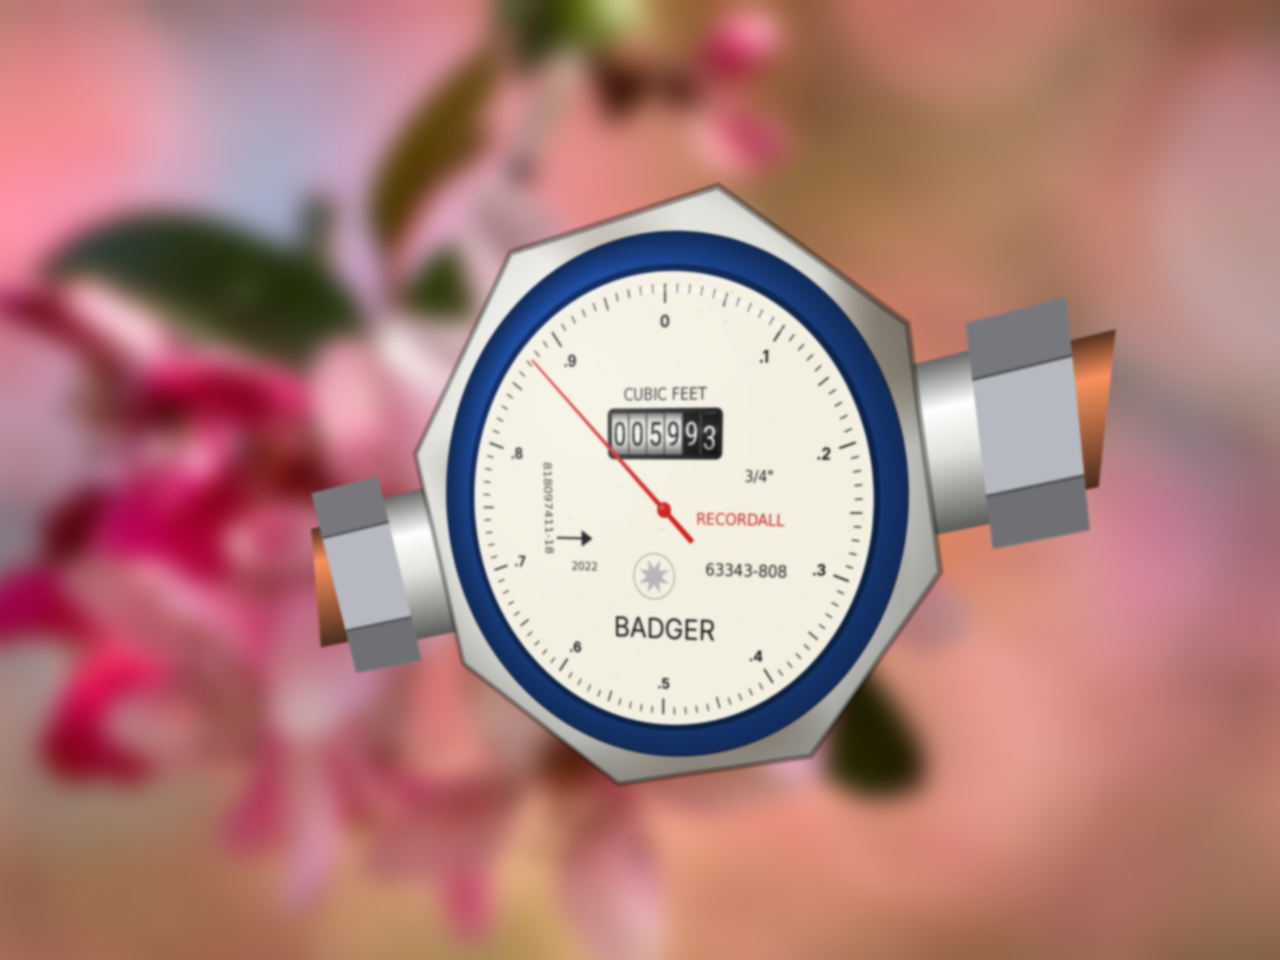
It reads 5992.87; ft³
